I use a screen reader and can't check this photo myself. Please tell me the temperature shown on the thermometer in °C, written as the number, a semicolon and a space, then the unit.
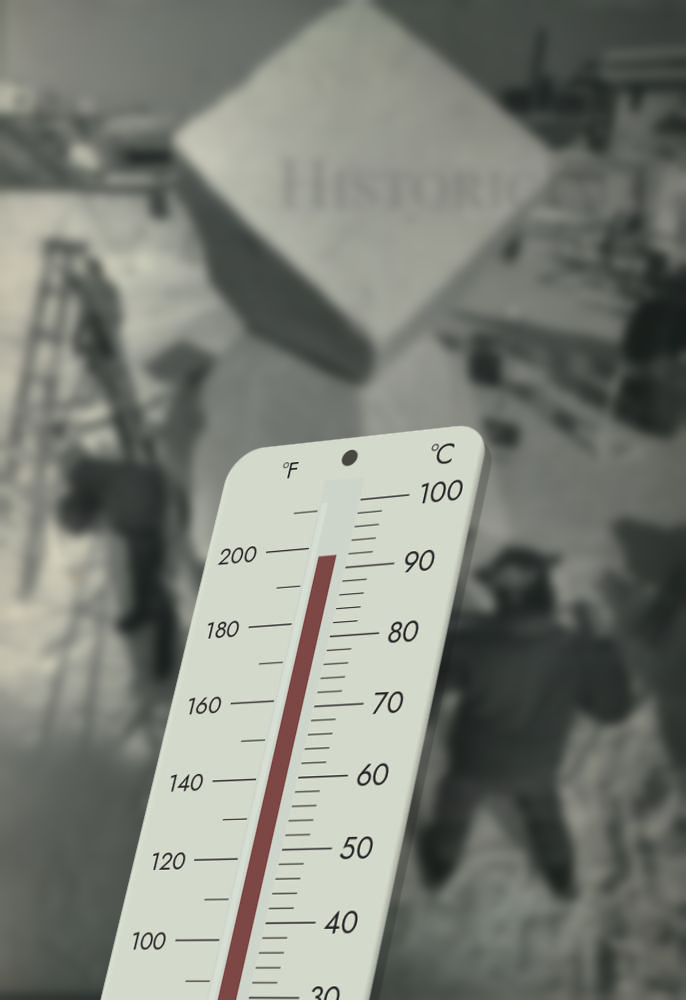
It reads 92; °C
